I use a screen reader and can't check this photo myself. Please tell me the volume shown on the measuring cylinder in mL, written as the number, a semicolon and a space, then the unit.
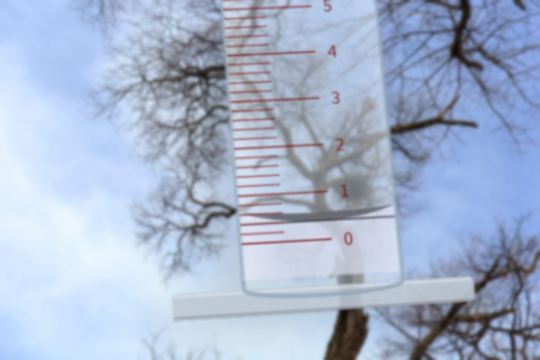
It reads 0.4; mL
